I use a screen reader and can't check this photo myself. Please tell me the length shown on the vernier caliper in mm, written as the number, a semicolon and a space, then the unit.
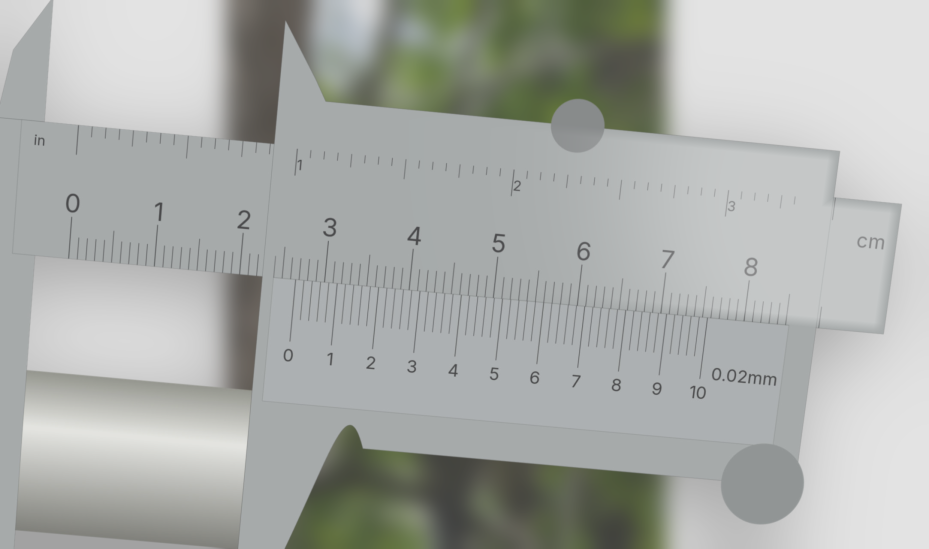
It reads 26.6; mm
